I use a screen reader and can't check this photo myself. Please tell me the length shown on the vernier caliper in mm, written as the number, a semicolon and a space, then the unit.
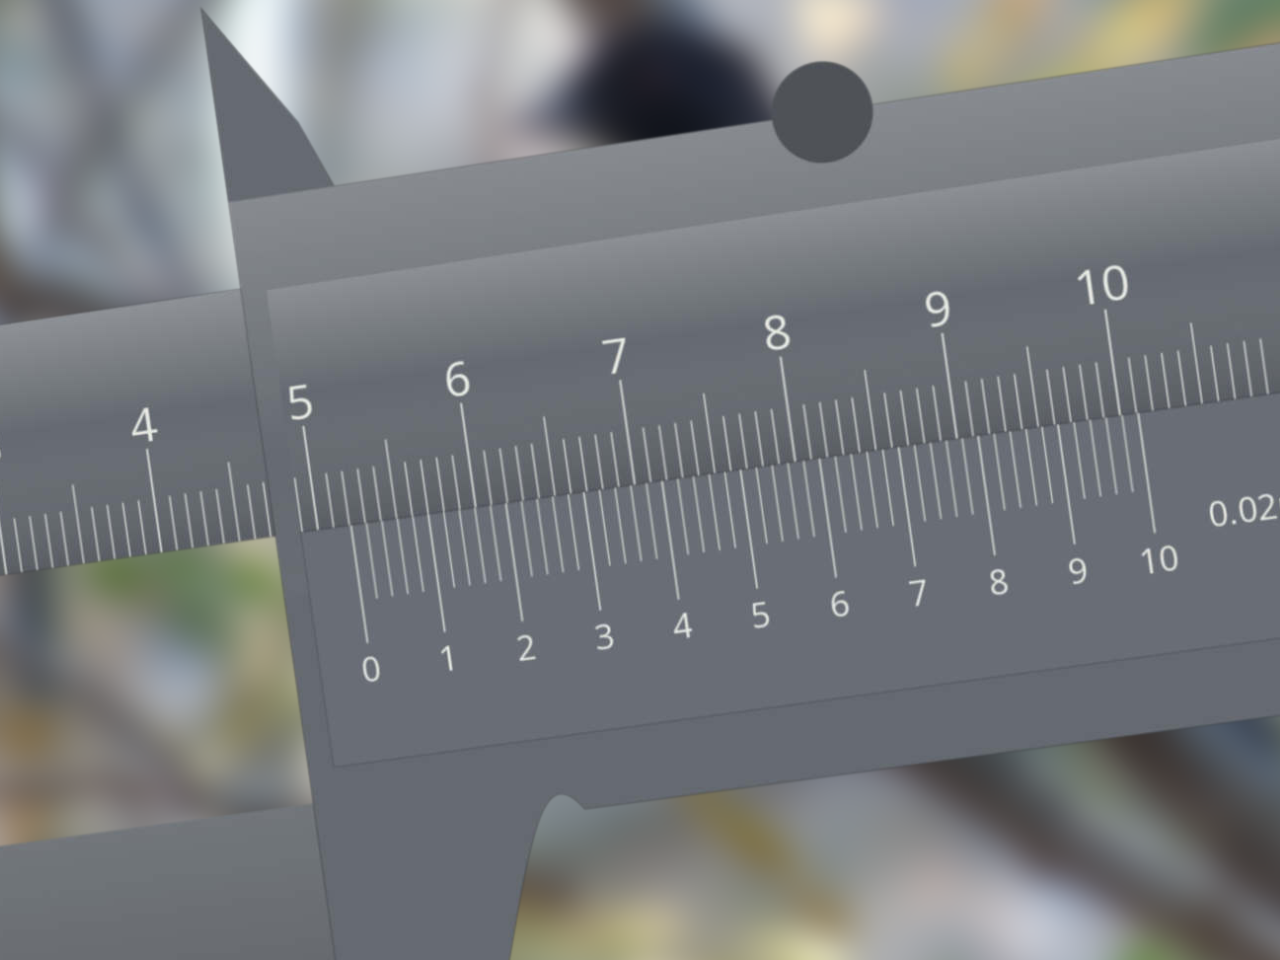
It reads 52.1; mm
